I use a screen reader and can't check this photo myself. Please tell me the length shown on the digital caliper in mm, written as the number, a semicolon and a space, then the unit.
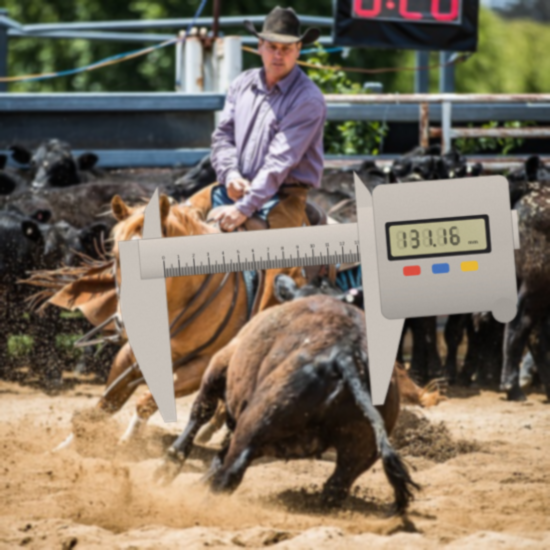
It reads 131.16; mm
